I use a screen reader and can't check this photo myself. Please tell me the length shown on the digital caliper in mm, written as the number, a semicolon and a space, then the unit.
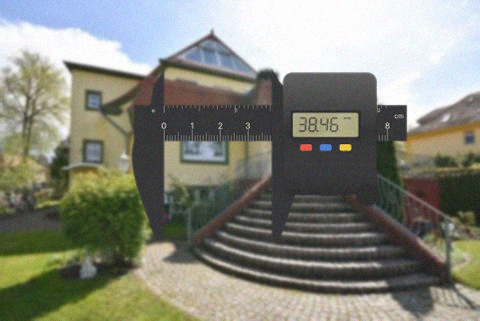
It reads 38.46; mm
